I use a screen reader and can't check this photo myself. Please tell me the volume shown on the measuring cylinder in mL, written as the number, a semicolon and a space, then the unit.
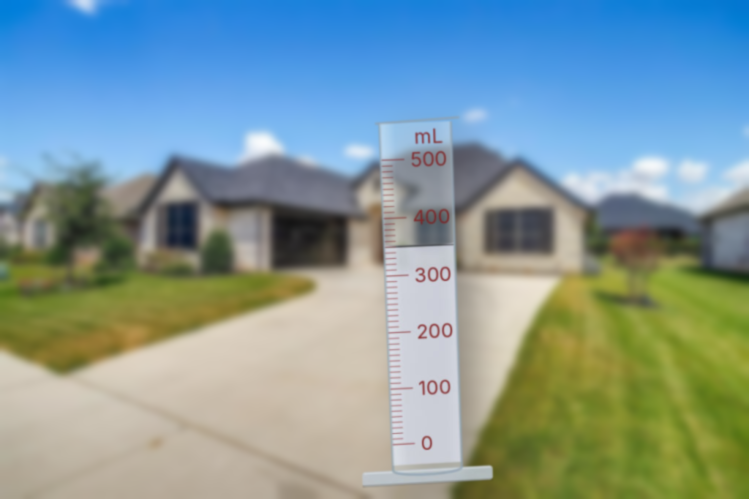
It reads 350; mL
